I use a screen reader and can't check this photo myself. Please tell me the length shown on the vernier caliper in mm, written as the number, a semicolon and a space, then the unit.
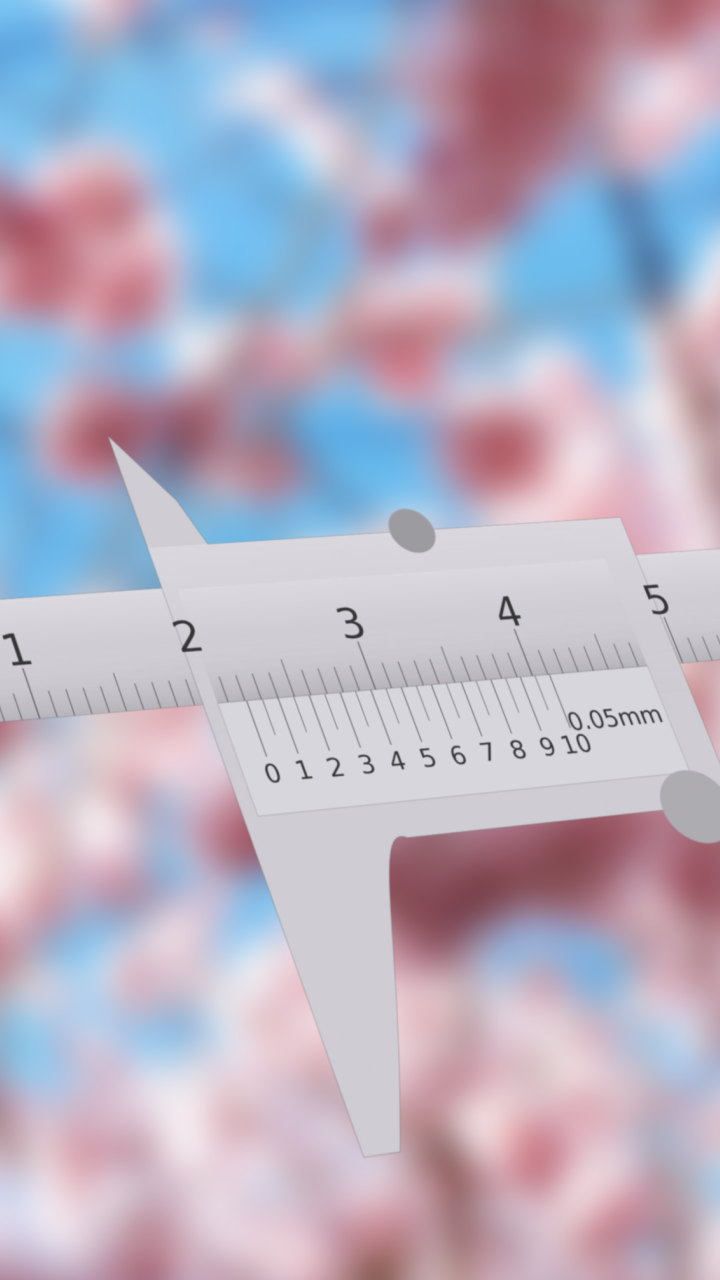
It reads 22.1; mm
